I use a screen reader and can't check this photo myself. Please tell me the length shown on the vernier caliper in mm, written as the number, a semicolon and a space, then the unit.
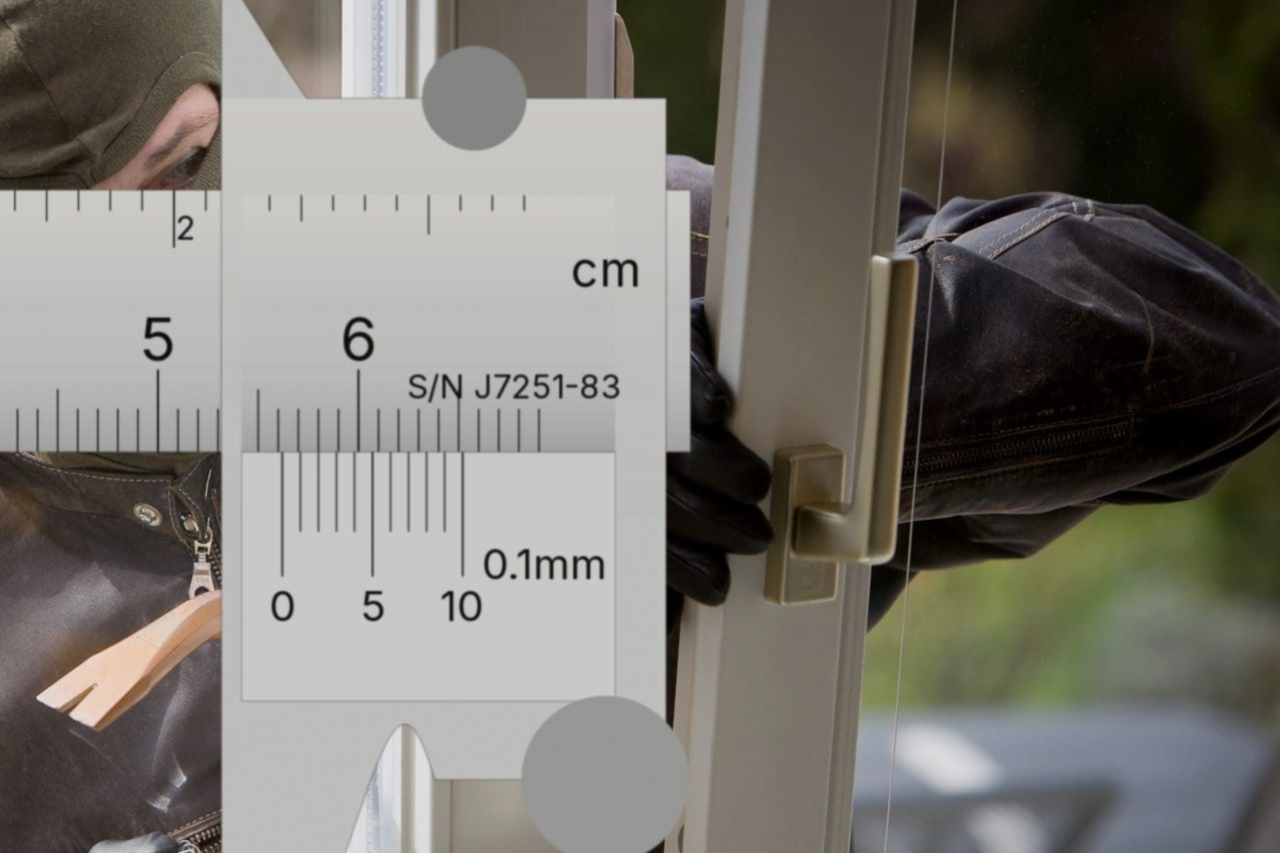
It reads 56.2; mm
